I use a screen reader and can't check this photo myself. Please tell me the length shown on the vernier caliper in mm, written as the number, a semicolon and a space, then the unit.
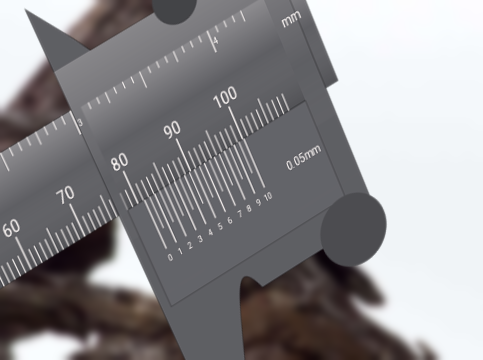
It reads 81.2; mm
